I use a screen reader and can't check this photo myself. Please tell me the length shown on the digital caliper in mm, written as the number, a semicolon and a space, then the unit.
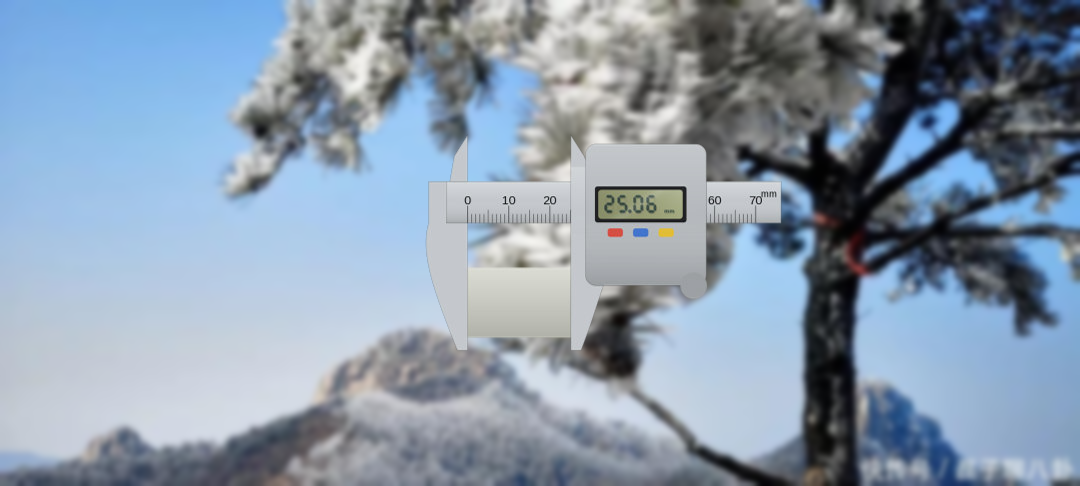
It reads 25.06; mm
